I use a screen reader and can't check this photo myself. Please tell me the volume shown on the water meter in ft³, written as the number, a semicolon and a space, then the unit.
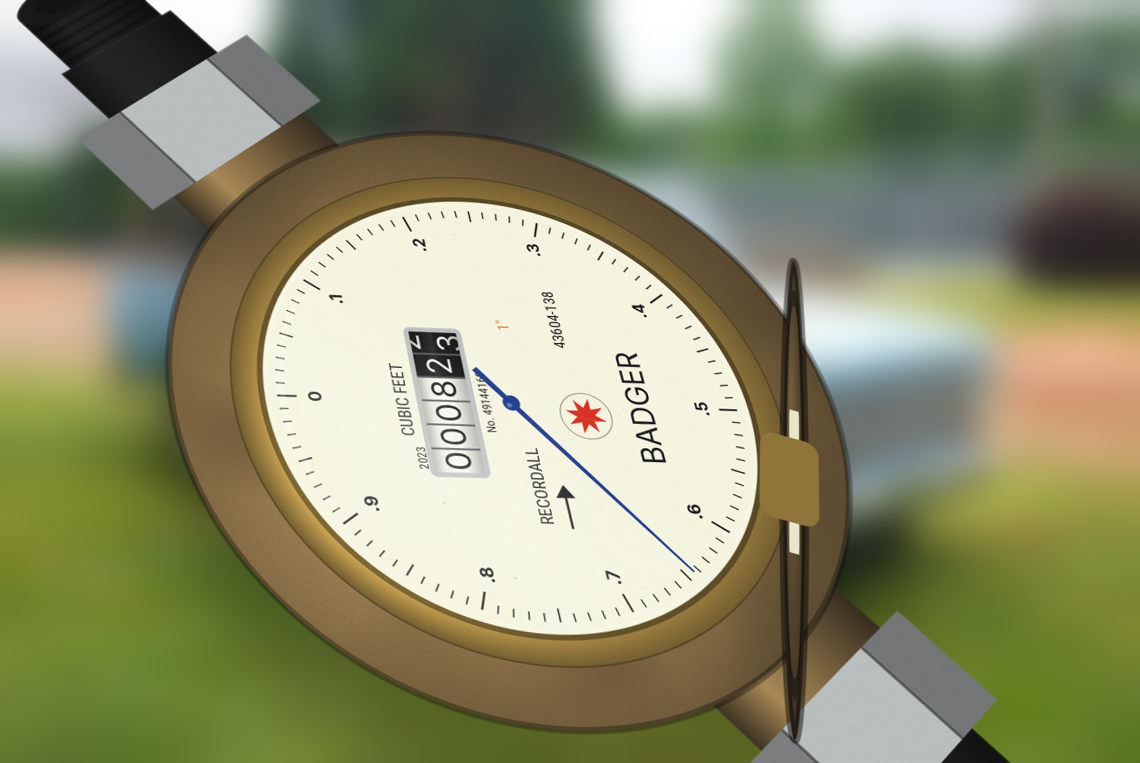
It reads 822.64; ft³
